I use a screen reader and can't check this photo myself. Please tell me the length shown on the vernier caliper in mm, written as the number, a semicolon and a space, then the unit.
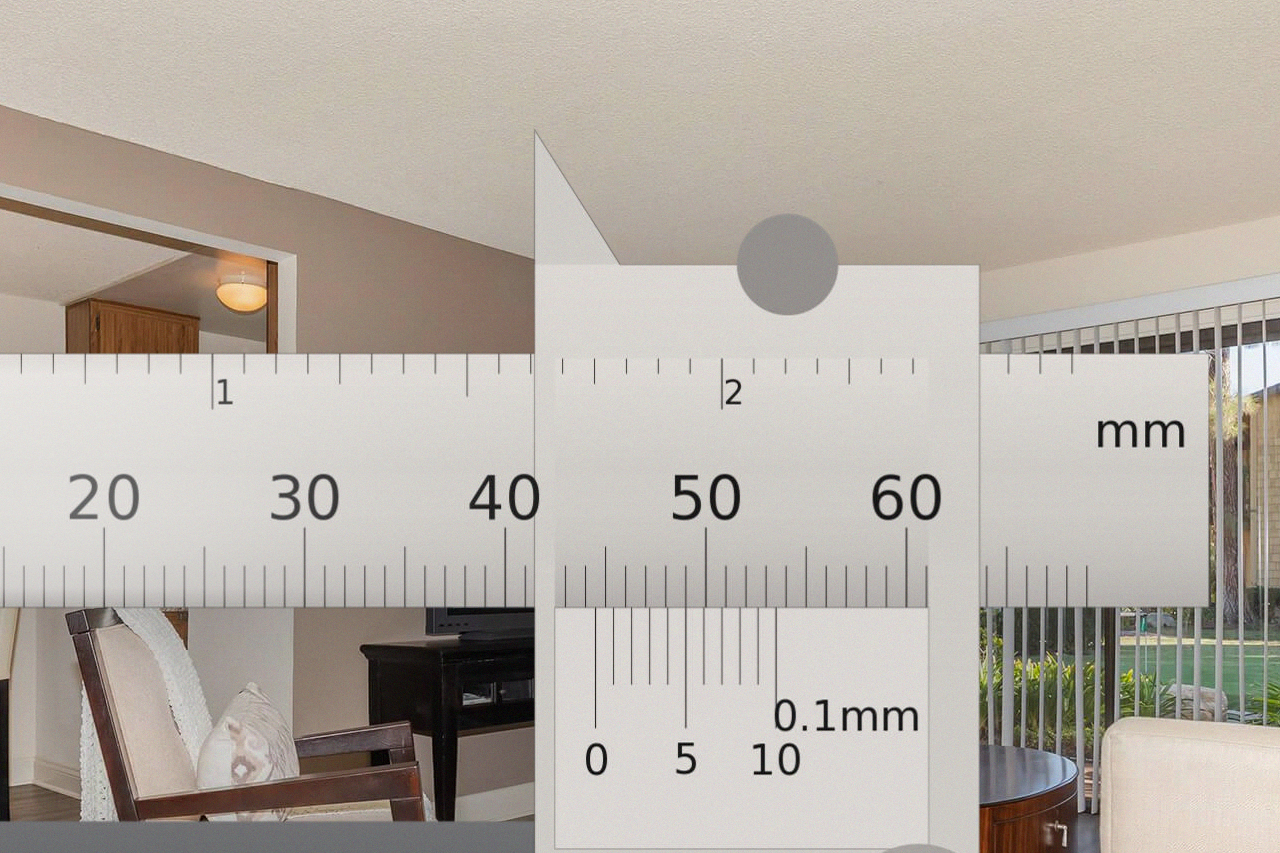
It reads 44.5; mm
